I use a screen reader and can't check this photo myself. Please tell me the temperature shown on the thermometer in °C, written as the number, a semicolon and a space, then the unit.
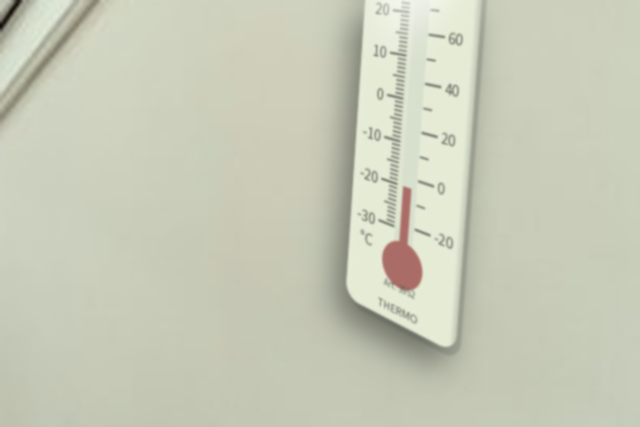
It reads -20; °C
